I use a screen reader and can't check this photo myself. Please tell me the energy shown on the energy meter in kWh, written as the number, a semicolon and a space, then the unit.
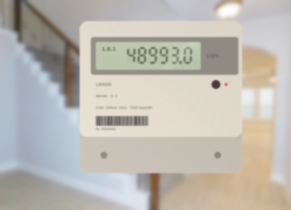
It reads 48993.0; kWh
